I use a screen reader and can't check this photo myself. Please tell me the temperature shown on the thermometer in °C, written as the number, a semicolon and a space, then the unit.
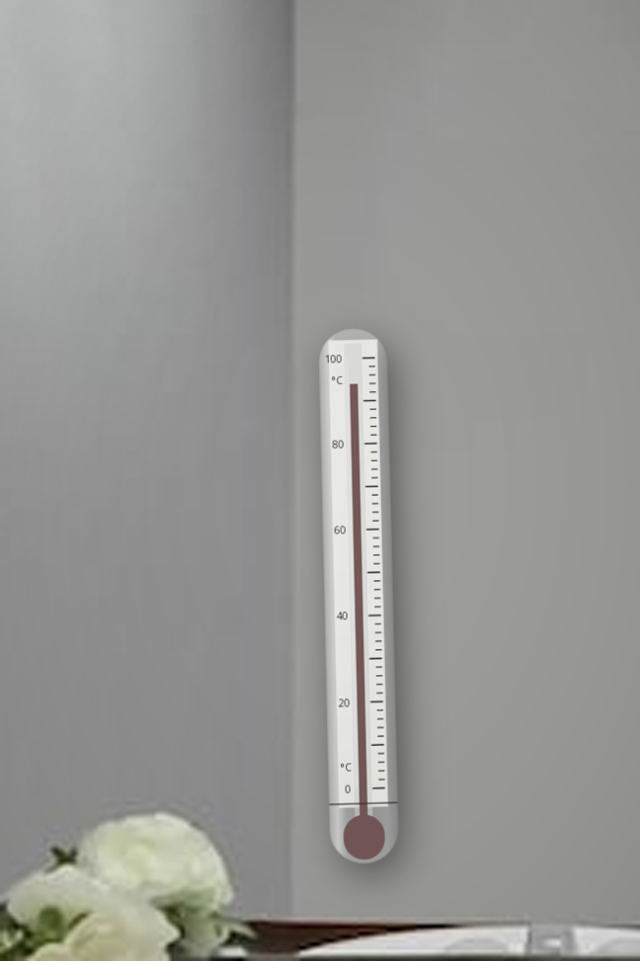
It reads 94; °C
